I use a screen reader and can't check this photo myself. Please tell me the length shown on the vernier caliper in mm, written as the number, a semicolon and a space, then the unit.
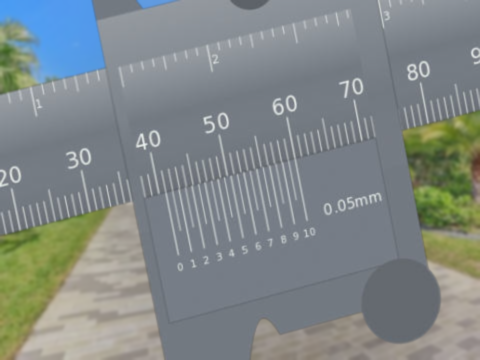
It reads 41.0; mm
